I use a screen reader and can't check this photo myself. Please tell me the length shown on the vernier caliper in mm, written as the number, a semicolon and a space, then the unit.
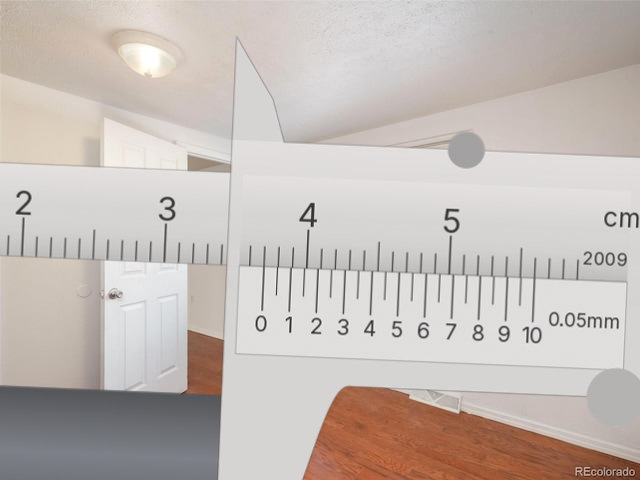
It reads 37.0; mm
